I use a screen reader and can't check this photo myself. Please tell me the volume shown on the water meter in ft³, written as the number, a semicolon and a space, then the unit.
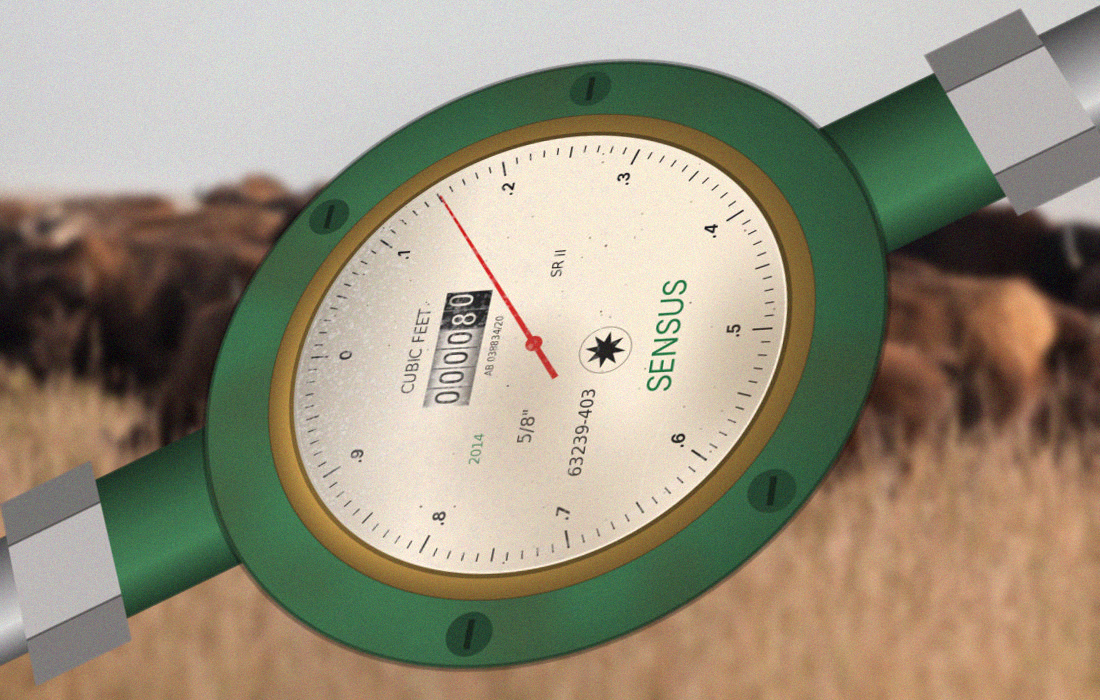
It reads 80.15; ft³
